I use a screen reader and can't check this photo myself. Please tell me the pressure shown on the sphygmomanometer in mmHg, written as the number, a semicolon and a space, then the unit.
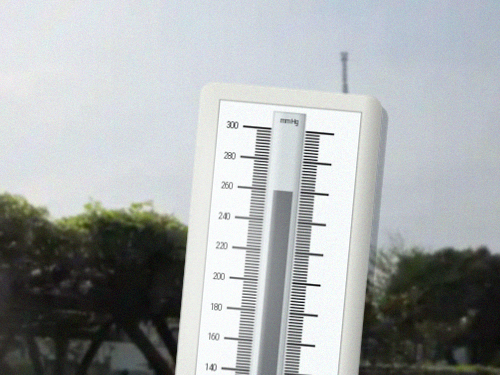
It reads 260; mmHg
